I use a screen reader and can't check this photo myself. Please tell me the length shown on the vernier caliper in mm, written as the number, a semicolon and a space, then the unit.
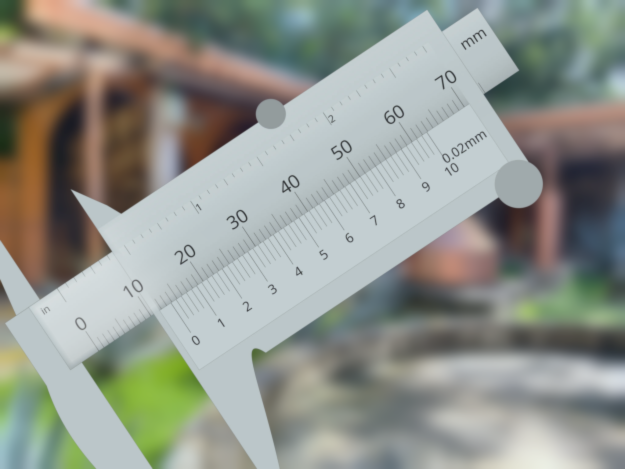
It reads 13.8; mm
